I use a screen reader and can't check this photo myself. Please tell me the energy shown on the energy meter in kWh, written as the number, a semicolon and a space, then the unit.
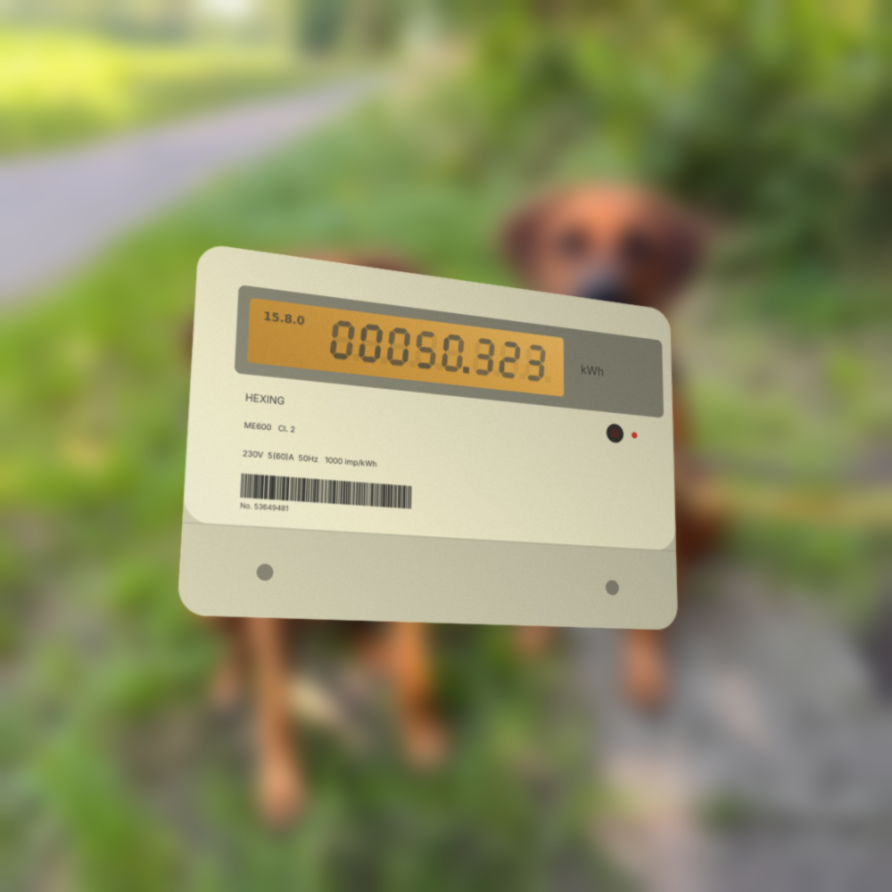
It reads 50.323; kWh
